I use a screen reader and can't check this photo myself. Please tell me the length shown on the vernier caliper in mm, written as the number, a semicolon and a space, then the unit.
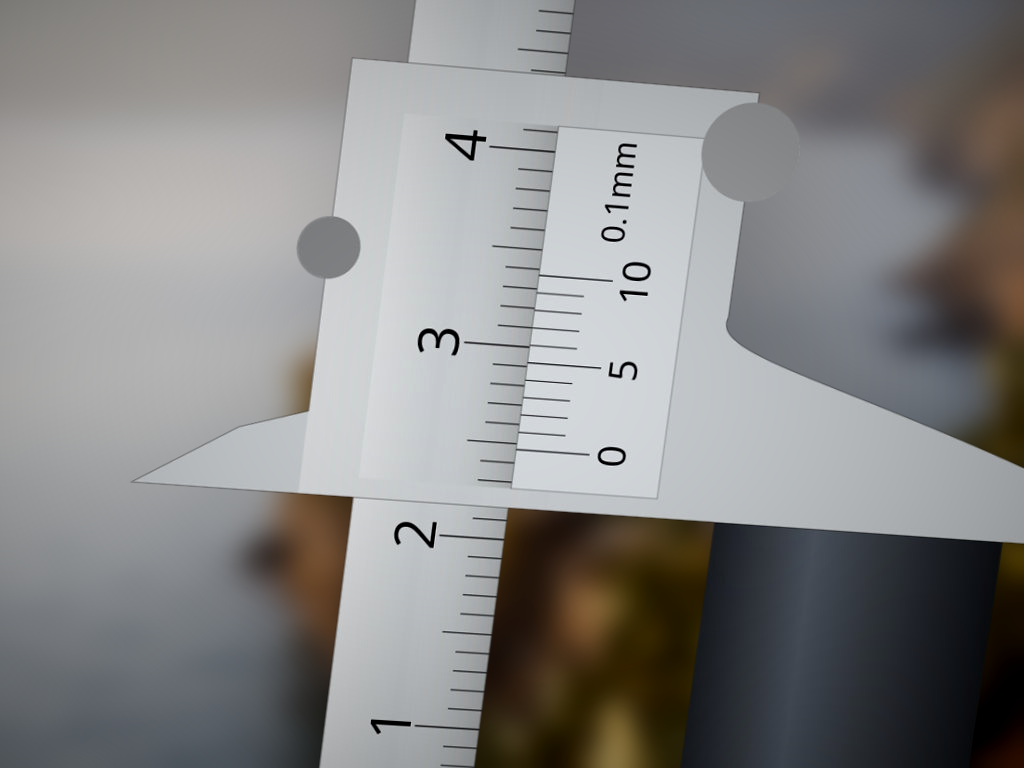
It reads 24.7; mm
